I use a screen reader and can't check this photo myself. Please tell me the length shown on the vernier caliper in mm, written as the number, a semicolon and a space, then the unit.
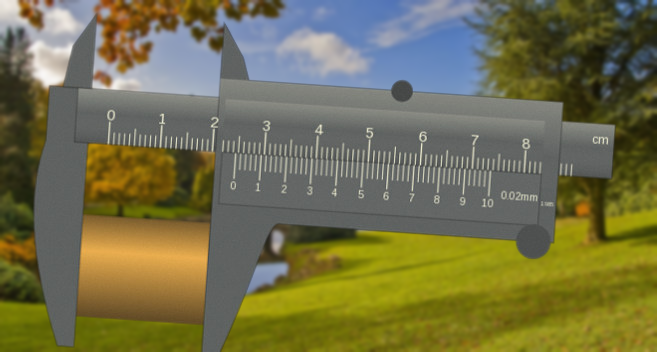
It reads 24.5; mm
